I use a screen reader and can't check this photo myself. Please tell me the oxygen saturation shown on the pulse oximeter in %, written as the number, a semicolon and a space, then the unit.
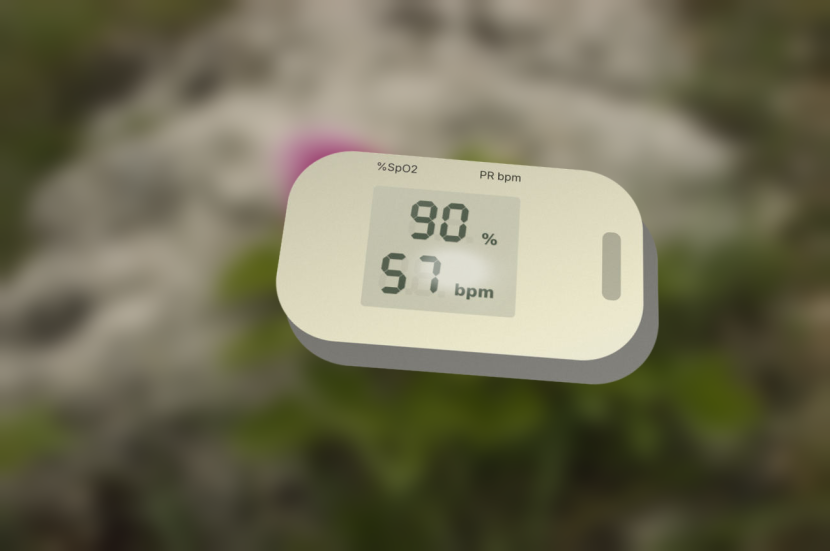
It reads 90; %
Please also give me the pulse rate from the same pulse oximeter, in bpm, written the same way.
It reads 57; bpm
